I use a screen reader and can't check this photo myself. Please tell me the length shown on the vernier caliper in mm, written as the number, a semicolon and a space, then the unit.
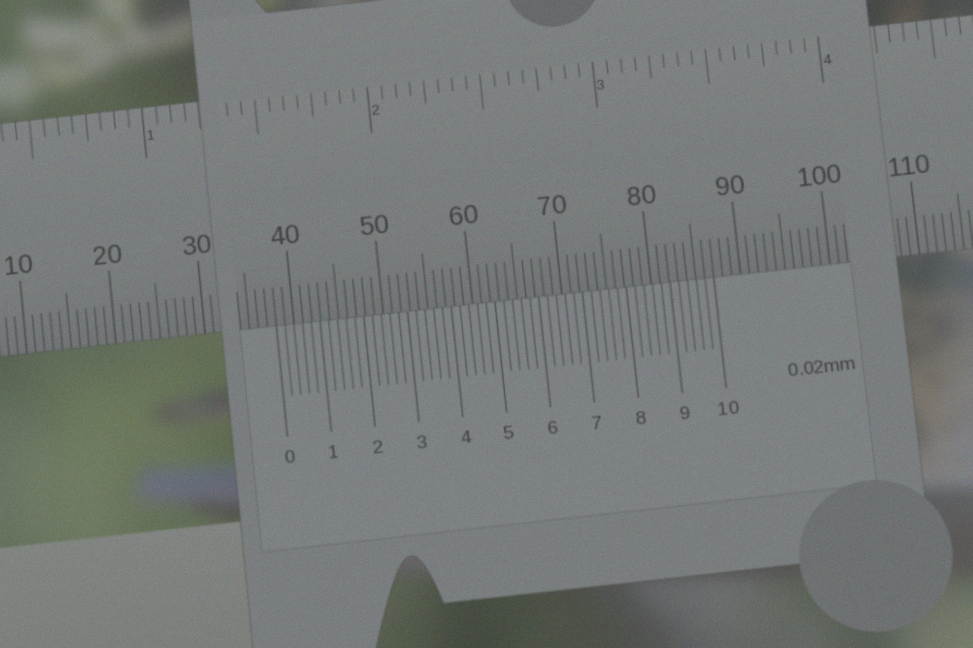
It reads 38.0; mm
